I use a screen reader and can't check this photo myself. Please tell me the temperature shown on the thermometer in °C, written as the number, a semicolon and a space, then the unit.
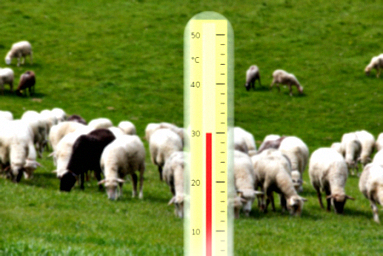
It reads 30; °C
